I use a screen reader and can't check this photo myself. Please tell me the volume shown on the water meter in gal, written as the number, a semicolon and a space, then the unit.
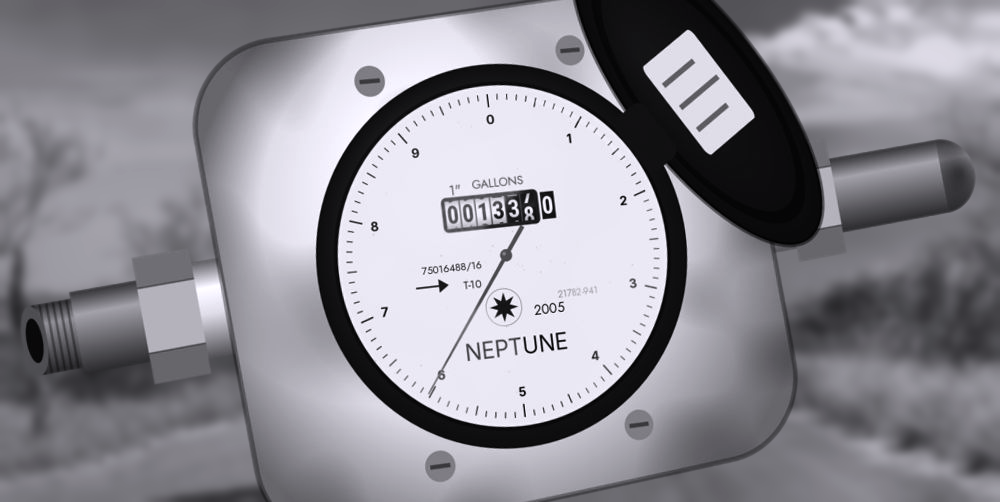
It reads 13376.0; gal
